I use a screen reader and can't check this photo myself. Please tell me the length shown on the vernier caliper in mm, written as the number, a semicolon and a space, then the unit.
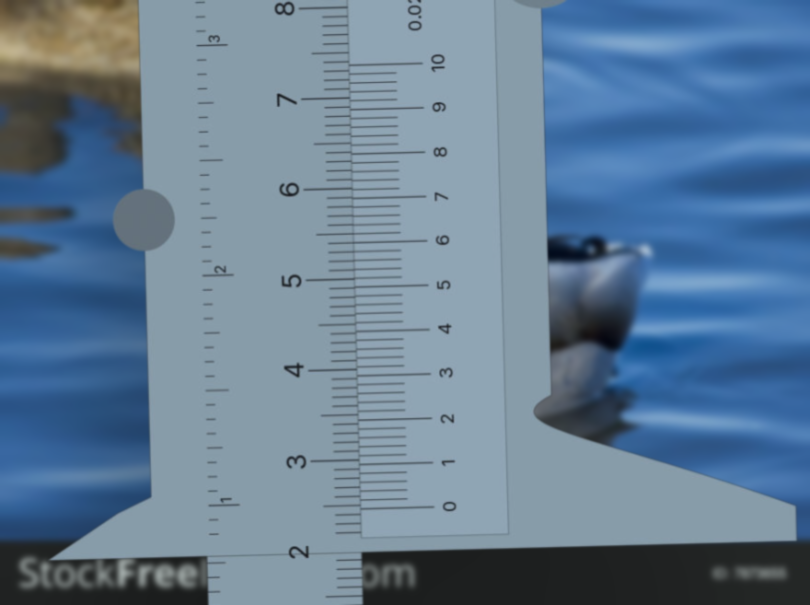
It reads 24.6; mm
